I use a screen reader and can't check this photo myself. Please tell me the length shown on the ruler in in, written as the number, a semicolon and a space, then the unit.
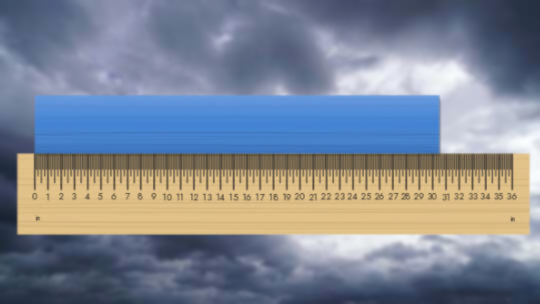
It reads 30.5; in
